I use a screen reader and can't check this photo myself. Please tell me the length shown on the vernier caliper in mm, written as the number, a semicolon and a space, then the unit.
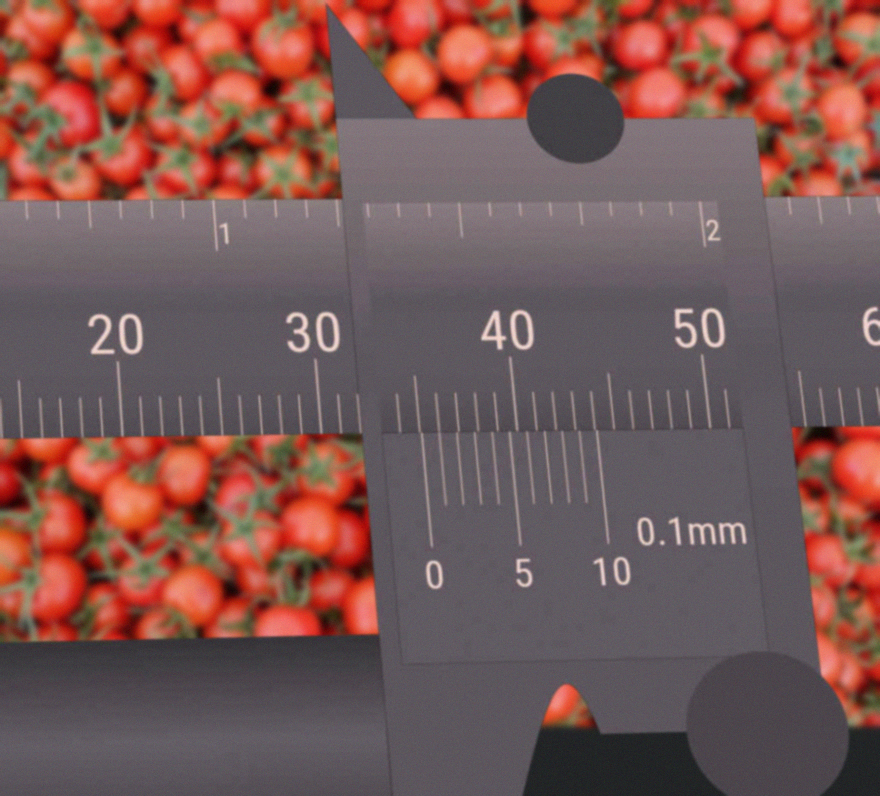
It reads 35.1; mm
